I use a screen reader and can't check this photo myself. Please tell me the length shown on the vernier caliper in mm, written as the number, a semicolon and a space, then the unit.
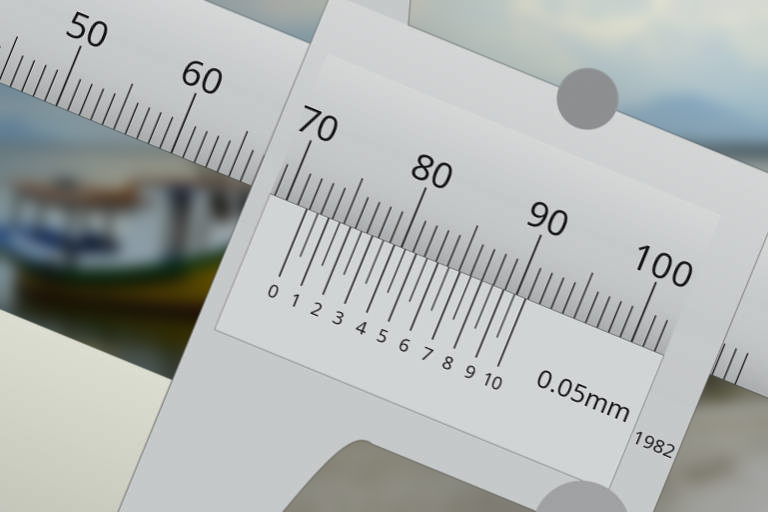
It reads 71.8; mm
